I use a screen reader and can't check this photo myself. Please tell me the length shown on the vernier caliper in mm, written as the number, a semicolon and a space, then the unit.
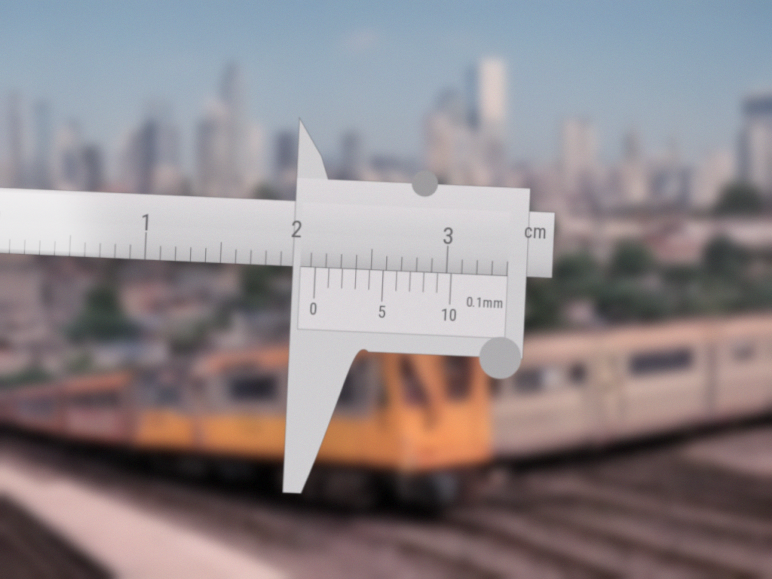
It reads 21.3; mm
